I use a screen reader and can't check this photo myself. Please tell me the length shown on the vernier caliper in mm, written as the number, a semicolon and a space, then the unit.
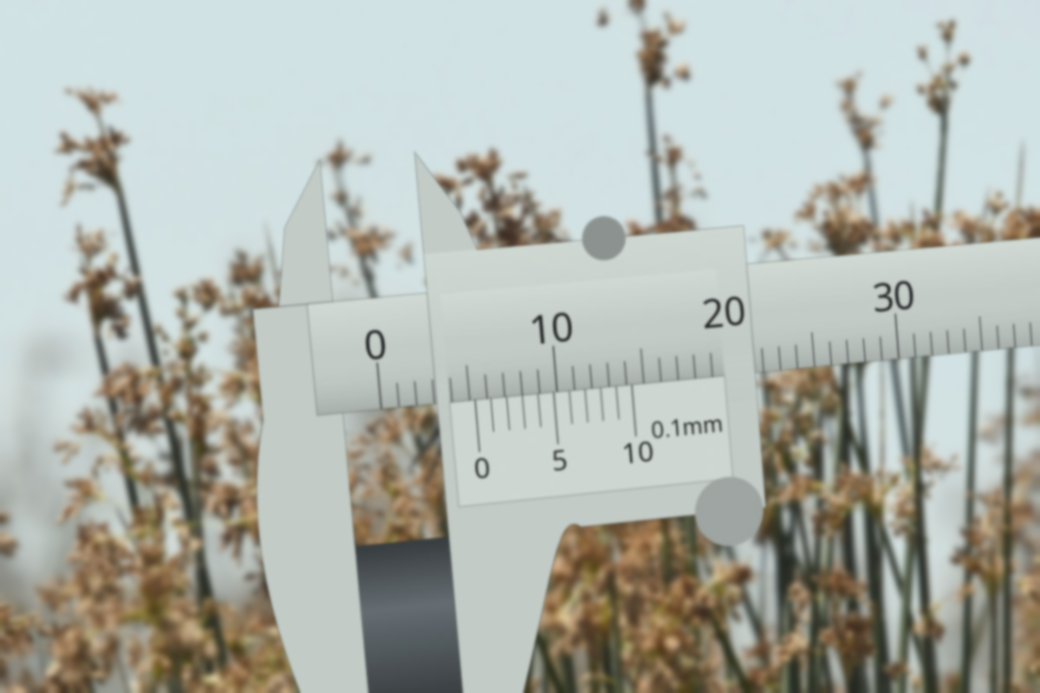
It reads 5.3; mm
